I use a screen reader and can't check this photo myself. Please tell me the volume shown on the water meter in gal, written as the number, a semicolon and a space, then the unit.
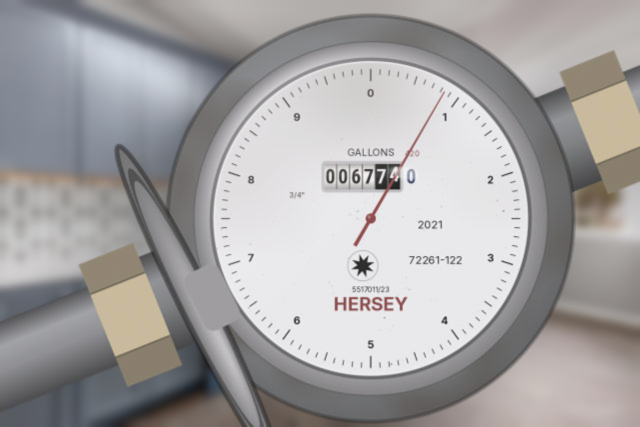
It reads 67740.8; gal
